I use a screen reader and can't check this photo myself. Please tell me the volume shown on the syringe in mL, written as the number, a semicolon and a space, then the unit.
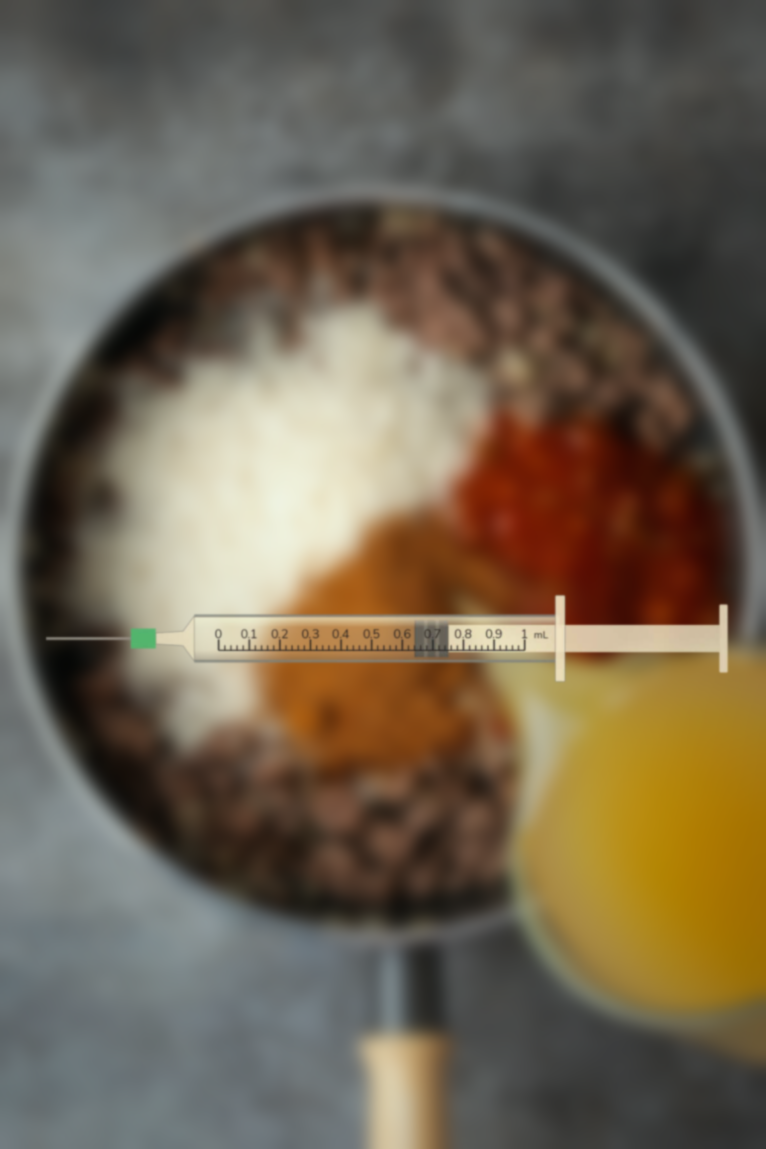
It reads 0.64; mL
